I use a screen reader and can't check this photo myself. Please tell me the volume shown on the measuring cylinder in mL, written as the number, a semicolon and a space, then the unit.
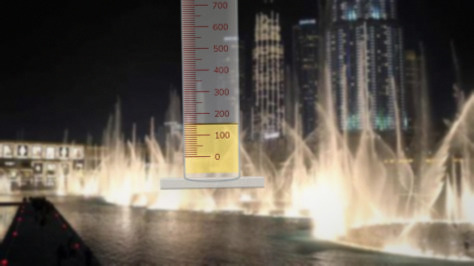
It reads 150; mL
